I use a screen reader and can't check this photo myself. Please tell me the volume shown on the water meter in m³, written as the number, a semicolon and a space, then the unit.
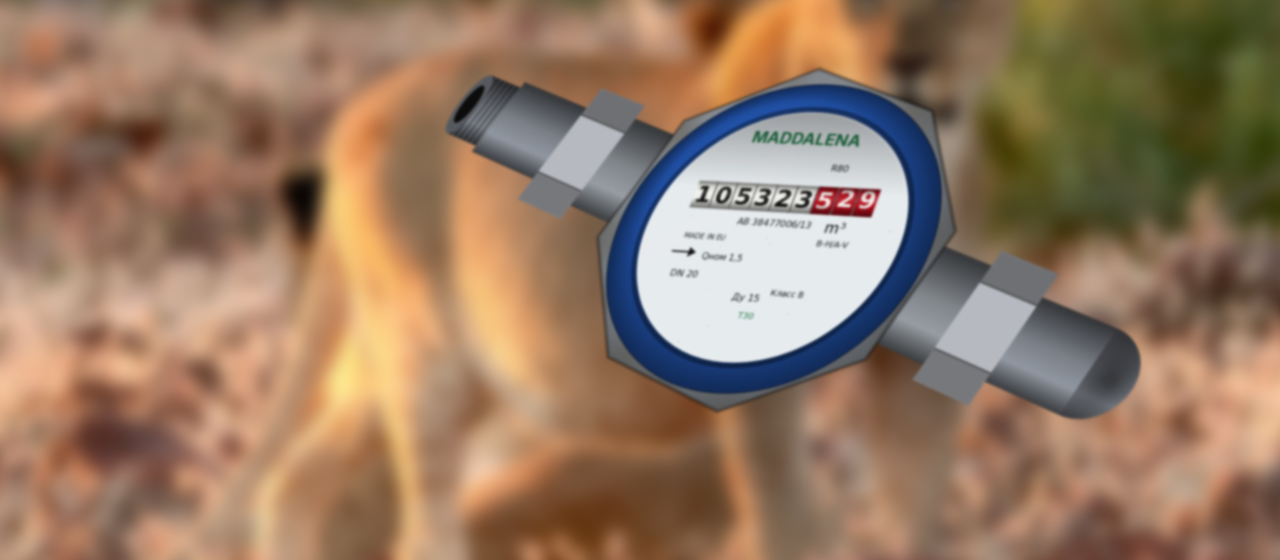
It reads 105323.529; m³
